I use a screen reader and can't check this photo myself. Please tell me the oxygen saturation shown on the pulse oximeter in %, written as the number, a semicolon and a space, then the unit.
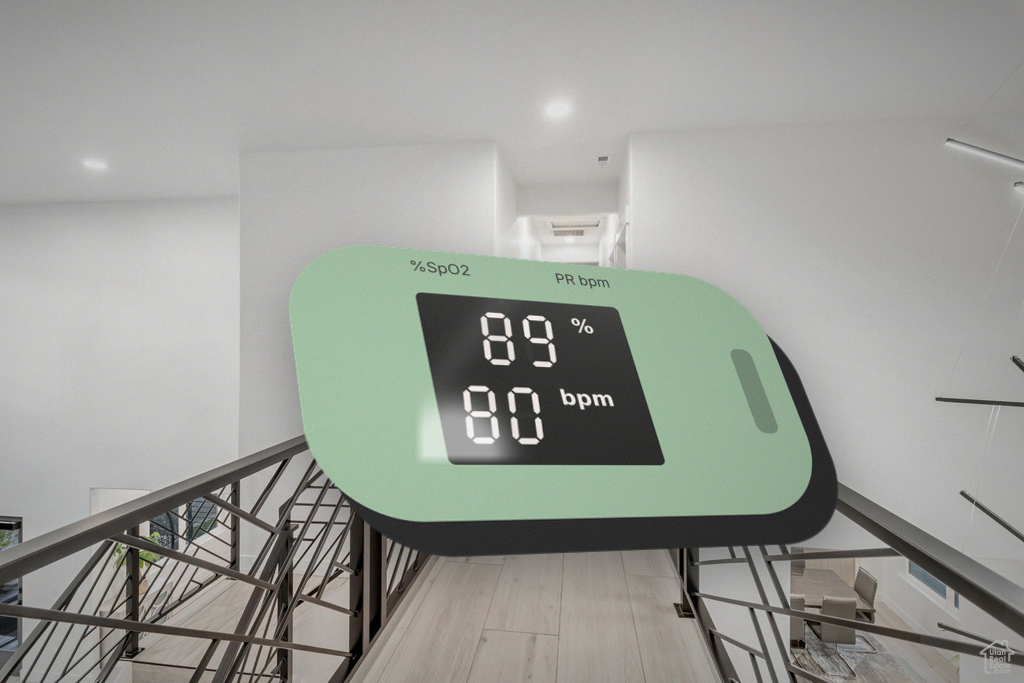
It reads 89; %
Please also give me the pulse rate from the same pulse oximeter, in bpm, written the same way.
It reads 80; bpm
